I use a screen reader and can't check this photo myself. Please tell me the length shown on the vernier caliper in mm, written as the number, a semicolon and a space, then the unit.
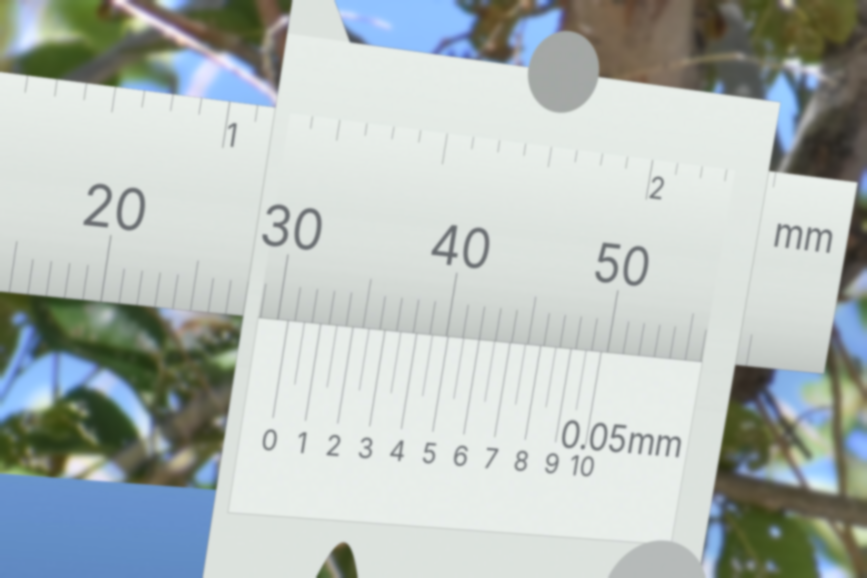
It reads 30.6; mm
